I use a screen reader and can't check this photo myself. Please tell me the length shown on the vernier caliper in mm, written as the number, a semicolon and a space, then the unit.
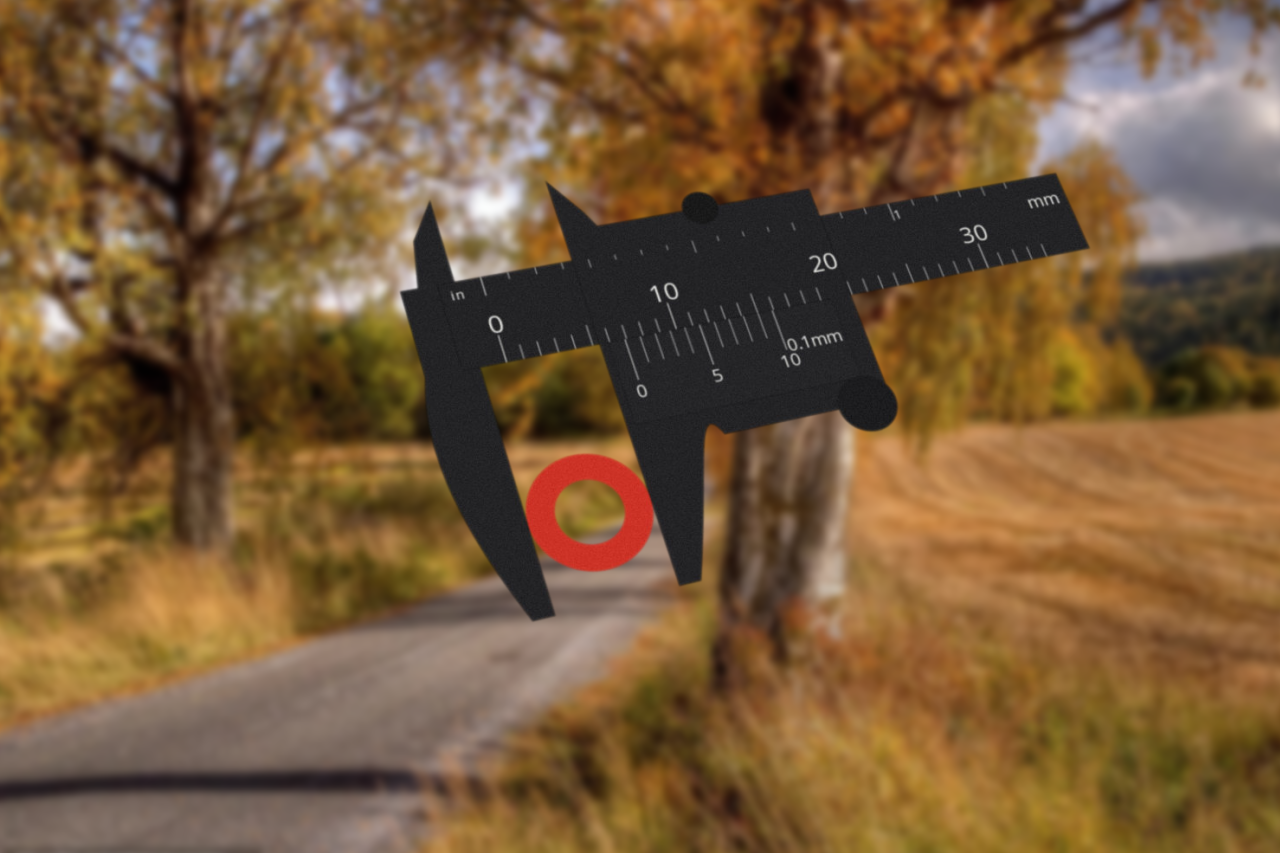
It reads 6.9; mm
